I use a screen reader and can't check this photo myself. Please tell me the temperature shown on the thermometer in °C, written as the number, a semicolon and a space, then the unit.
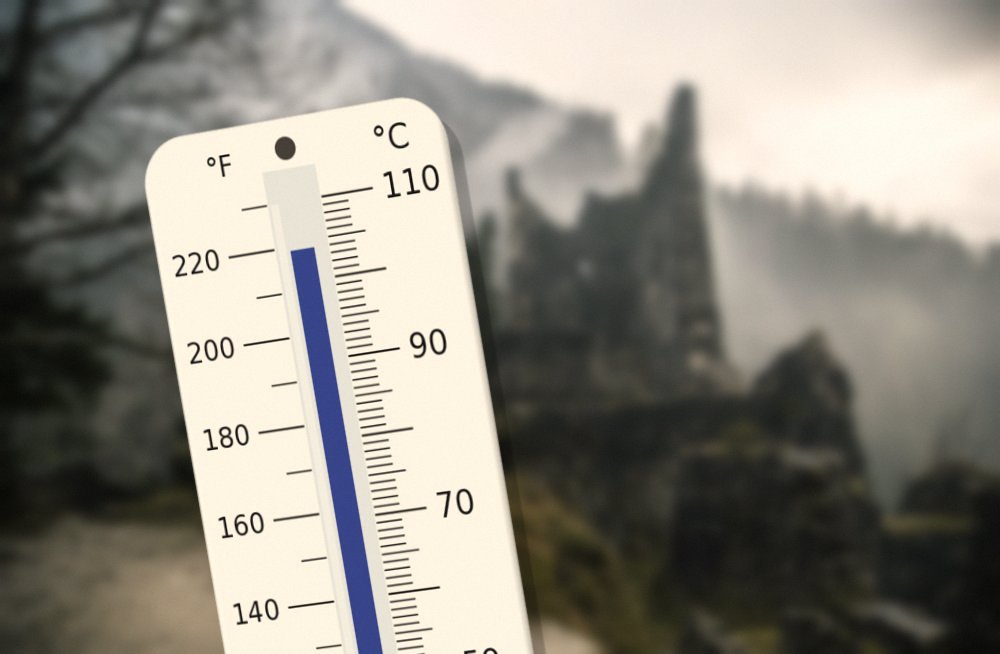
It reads 104; °C
